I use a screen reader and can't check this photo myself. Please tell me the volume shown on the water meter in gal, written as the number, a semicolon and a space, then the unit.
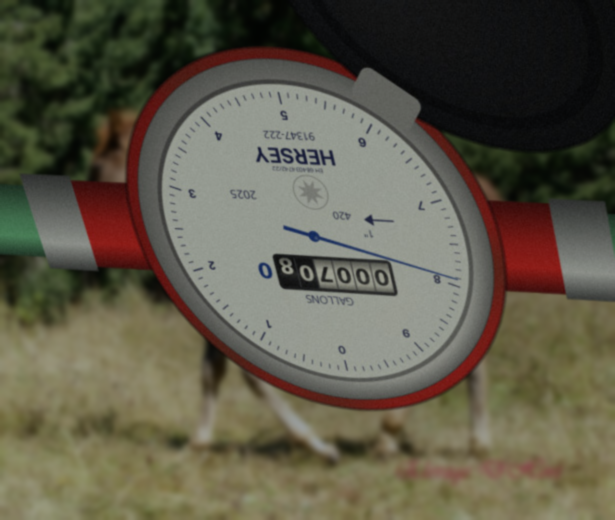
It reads 7077.9; gal
